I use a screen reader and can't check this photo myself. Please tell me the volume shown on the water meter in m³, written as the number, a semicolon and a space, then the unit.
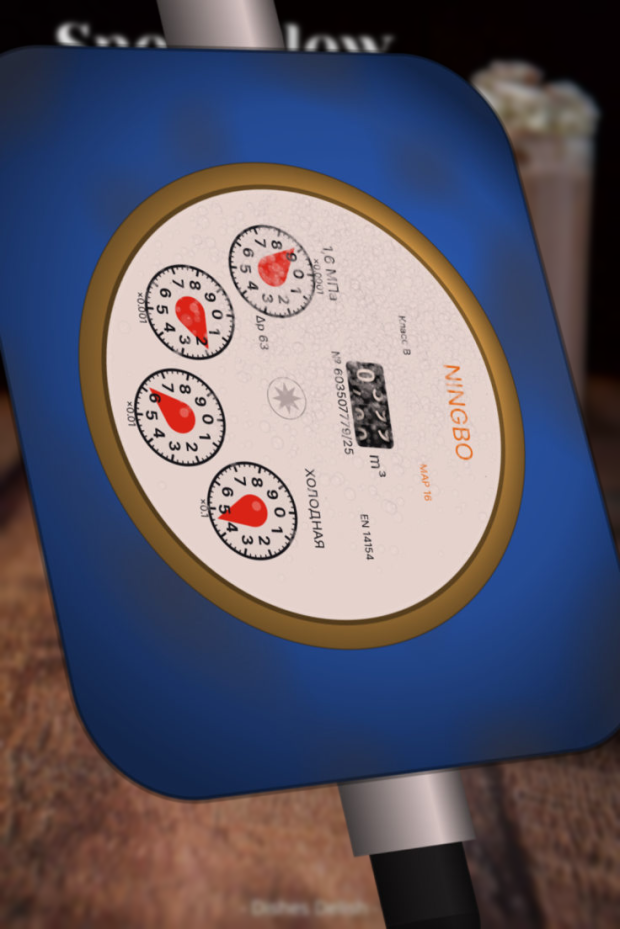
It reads 399.4618; m³
